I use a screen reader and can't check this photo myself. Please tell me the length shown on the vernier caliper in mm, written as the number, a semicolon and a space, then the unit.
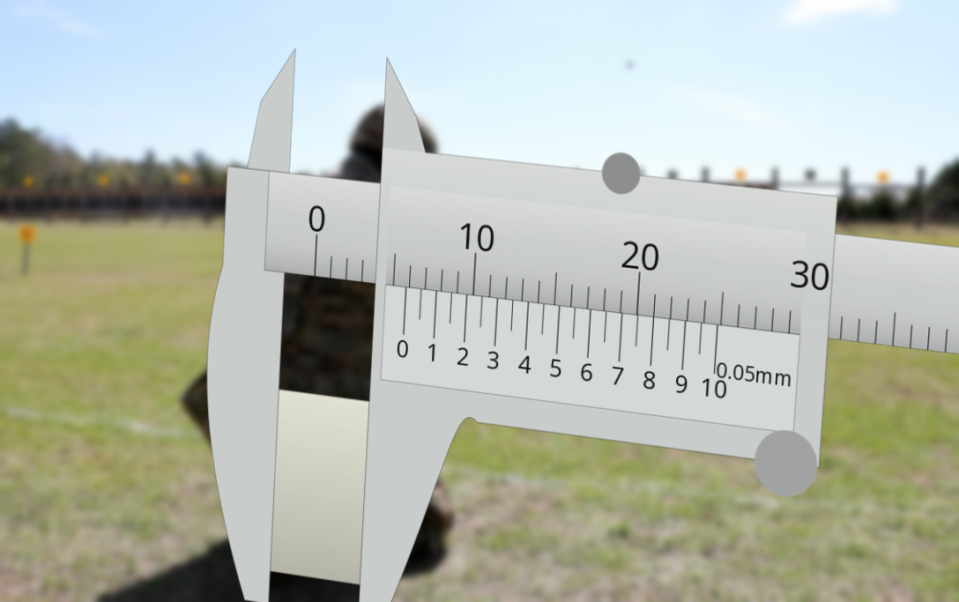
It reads 5.8; mm
